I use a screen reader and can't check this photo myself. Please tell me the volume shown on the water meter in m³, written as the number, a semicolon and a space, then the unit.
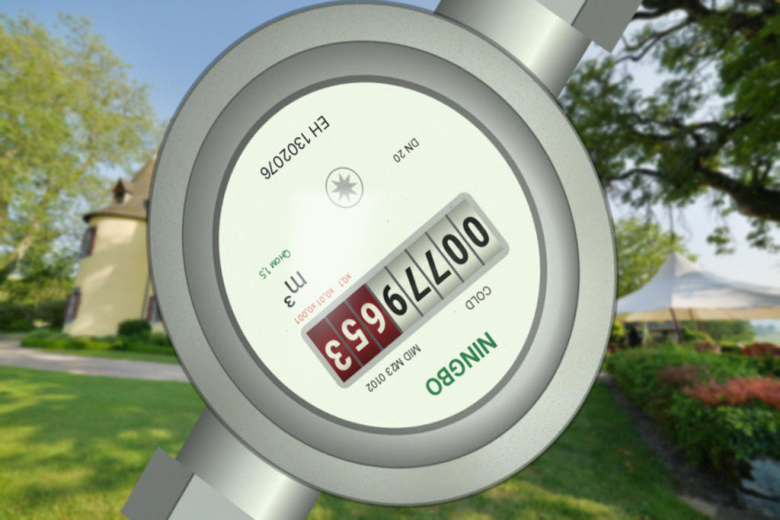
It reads 779.653; m³
